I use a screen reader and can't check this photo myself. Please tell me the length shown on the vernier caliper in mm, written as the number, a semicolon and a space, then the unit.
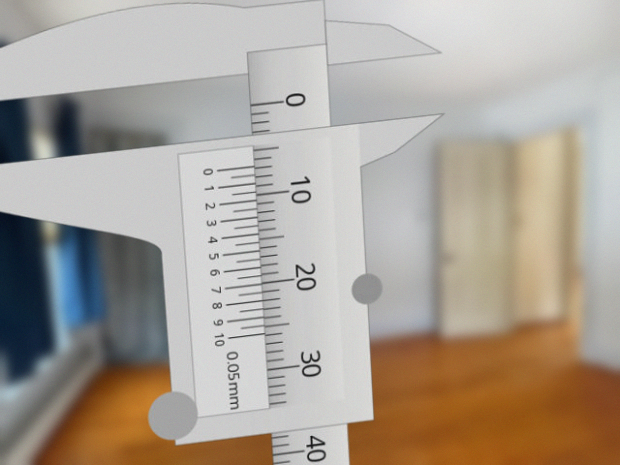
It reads 6.8; mm
